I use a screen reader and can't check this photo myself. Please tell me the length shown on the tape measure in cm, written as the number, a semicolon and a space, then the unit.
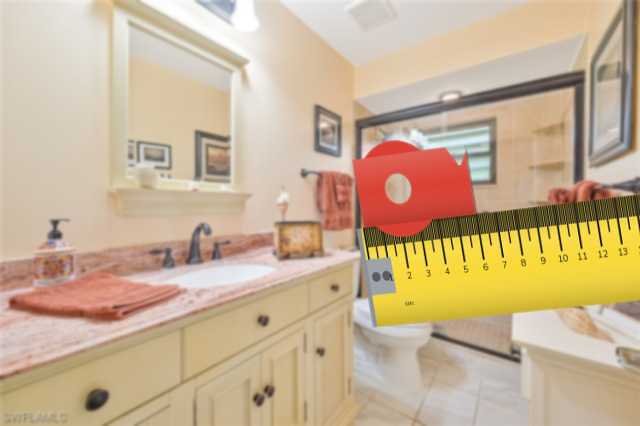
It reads 6; cm
